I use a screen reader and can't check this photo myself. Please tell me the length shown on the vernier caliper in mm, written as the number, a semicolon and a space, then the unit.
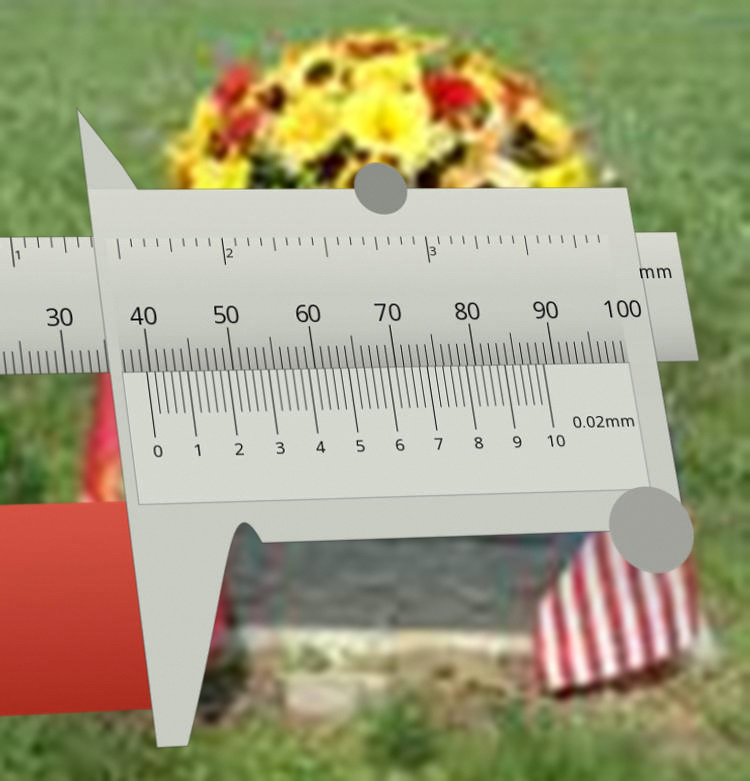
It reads 39.6; mm
